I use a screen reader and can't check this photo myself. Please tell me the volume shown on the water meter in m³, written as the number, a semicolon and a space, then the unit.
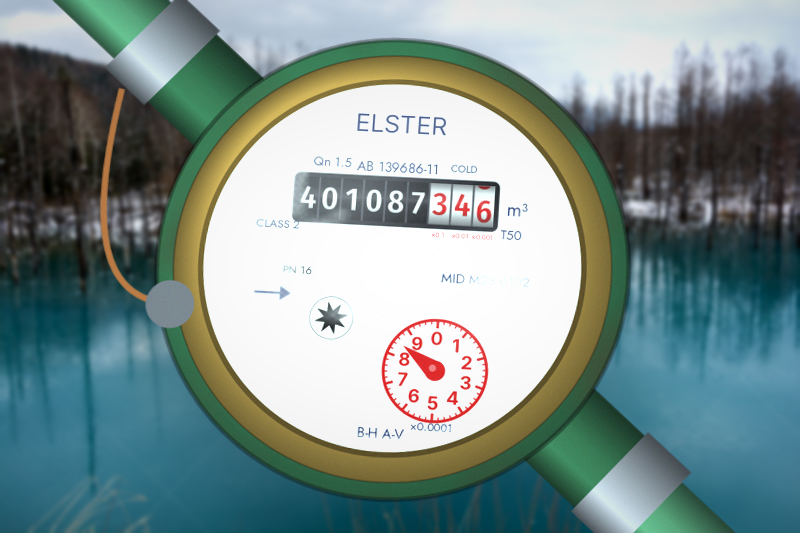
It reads 401087.3458; m³
